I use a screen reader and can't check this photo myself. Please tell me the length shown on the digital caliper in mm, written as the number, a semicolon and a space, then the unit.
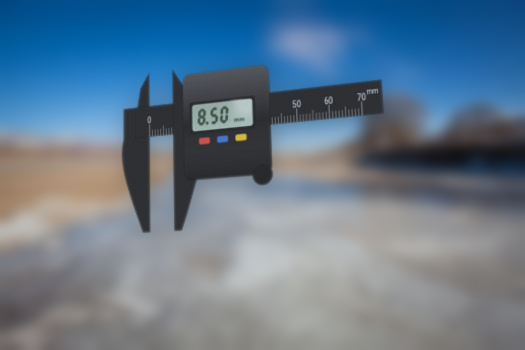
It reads 8.50; mm
